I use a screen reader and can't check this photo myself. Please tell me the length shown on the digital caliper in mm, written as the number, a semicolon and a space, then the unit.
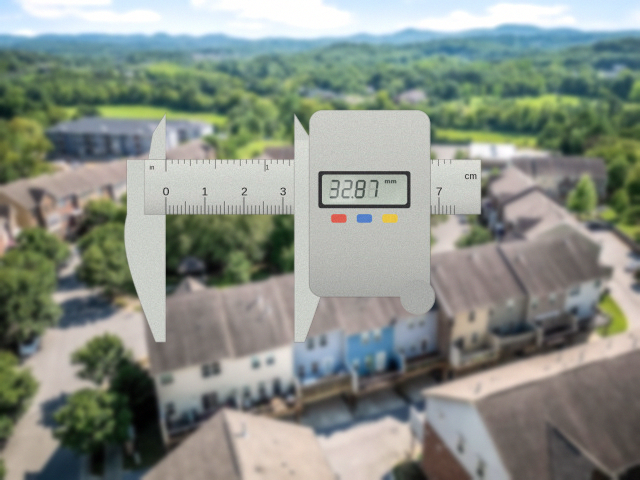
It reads 32.87; mm
